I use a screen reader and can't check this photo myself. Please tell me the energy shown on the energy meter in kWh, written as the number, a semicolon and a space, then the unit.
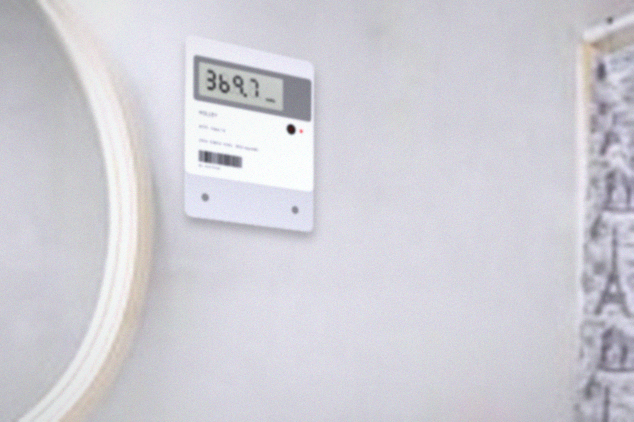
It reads 369.7; kWh
